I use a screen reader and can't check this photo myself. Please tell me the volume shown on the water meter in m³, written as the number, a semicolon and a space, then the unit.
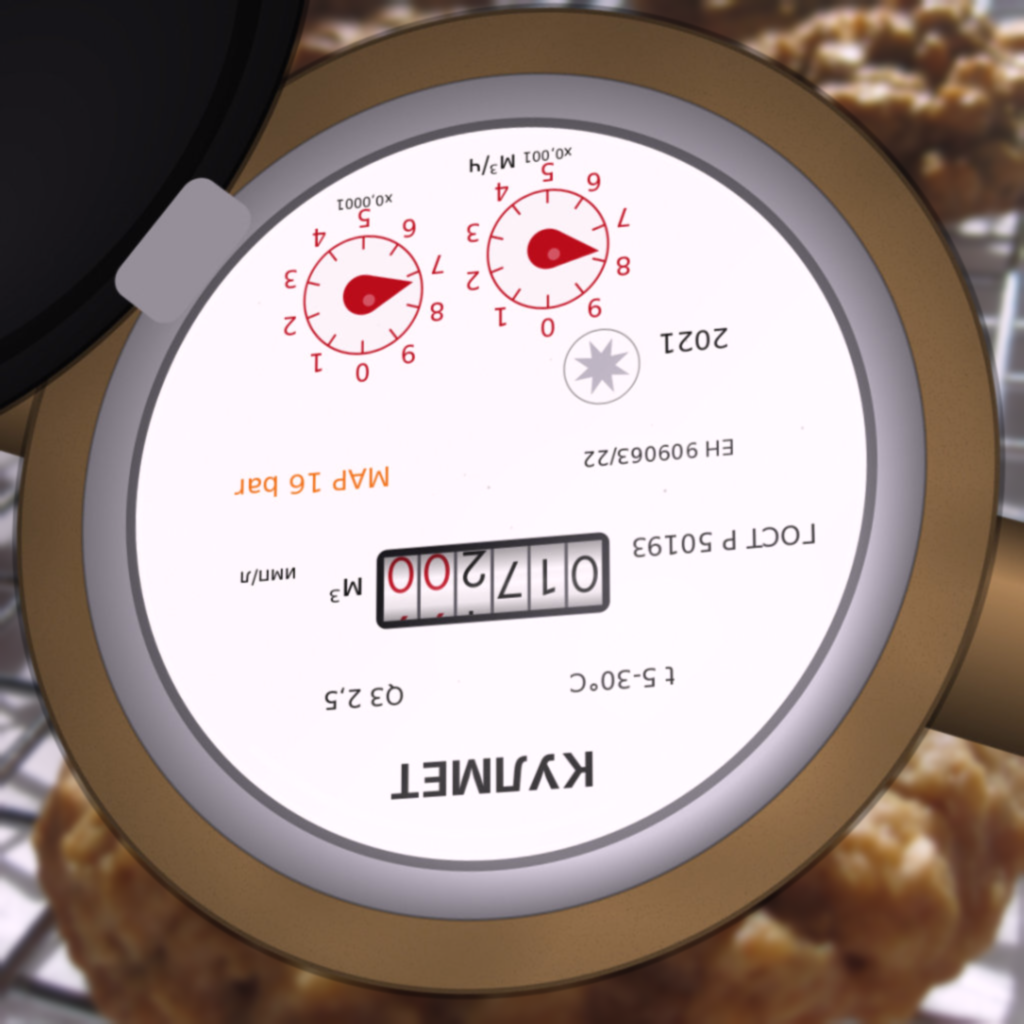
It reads 171.9977; m³
